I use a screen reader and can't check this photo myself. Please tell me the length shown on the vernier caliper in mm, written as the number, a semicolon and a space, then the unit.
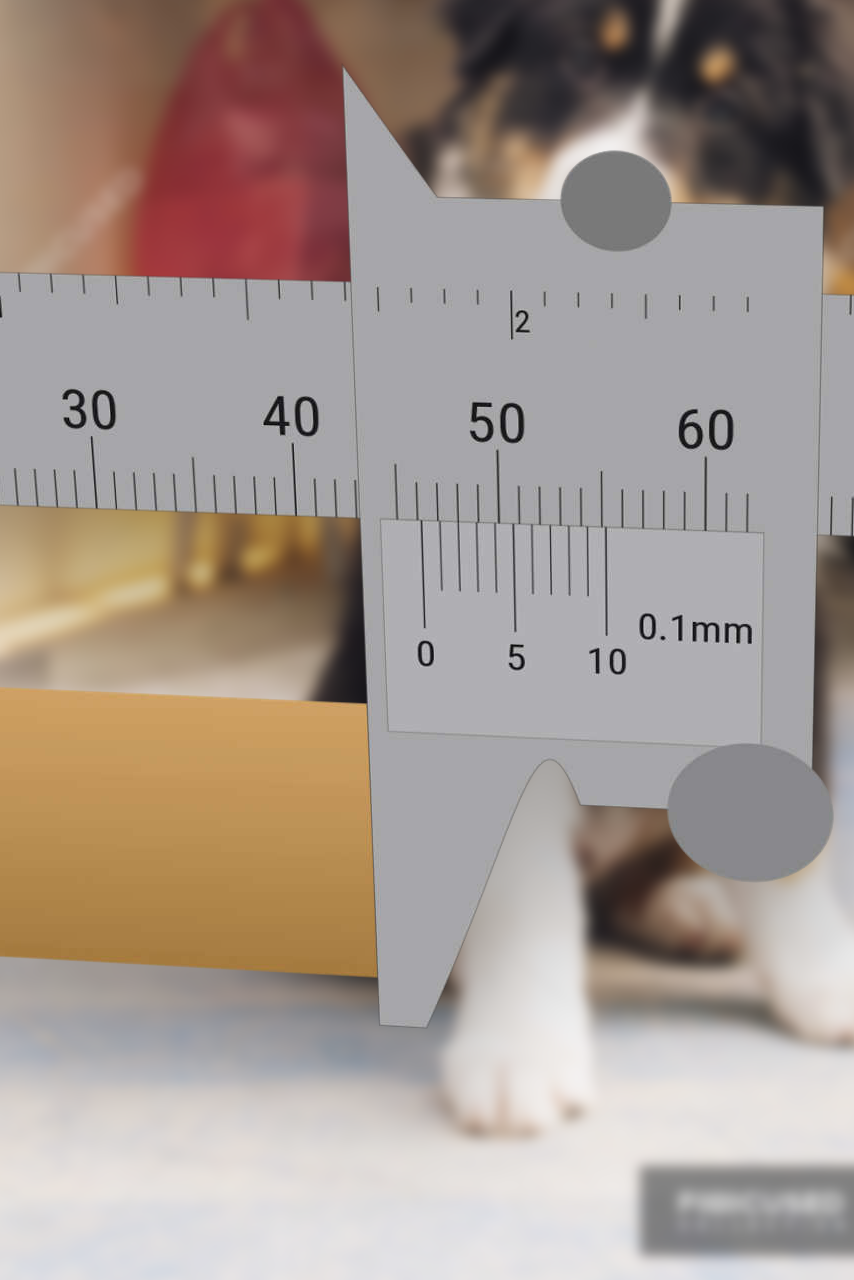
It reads 46.2; mm
